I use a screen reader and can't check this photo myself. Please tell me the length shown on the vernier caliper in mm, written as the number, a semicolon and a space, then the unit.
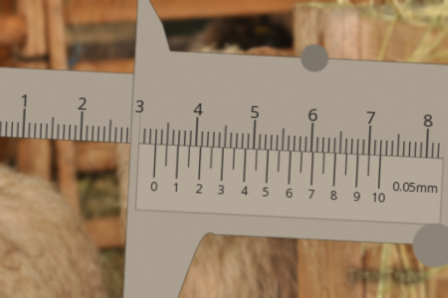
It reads 33.0; mm
